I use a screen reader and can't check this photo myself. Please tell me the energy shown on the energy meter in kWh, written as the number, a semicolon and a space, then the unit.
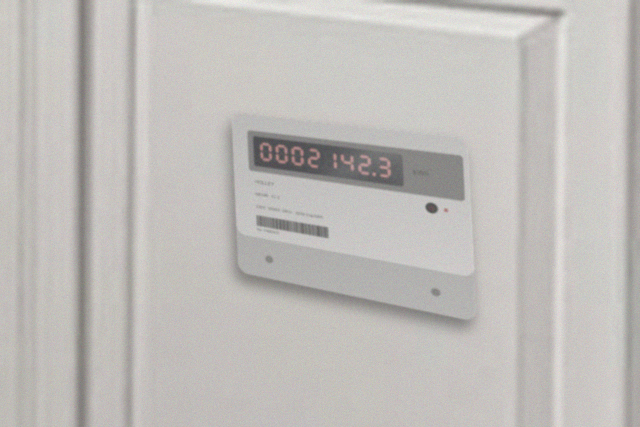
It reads 2142.3; kWh
